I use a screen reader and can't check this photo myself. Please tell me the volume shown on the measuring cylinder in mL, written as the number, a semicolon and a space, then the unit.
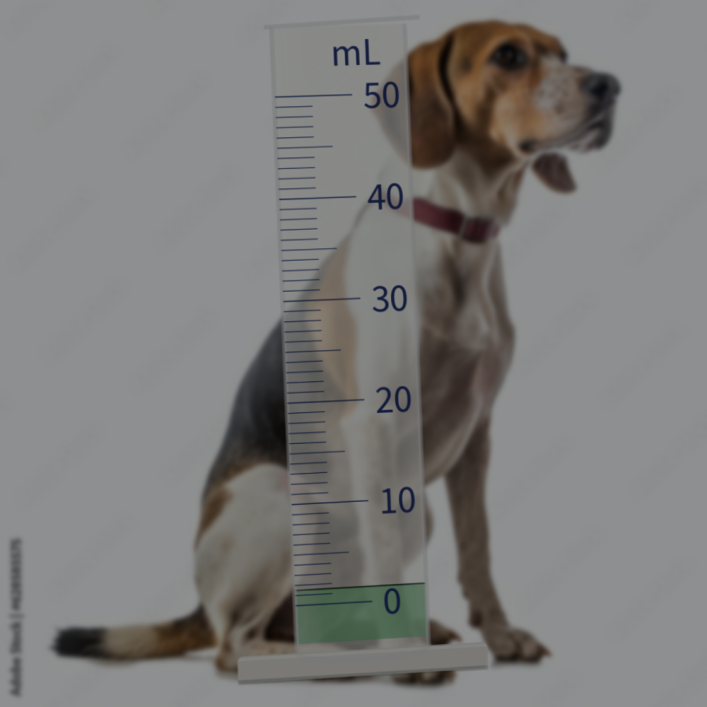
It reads 1.5; mL
